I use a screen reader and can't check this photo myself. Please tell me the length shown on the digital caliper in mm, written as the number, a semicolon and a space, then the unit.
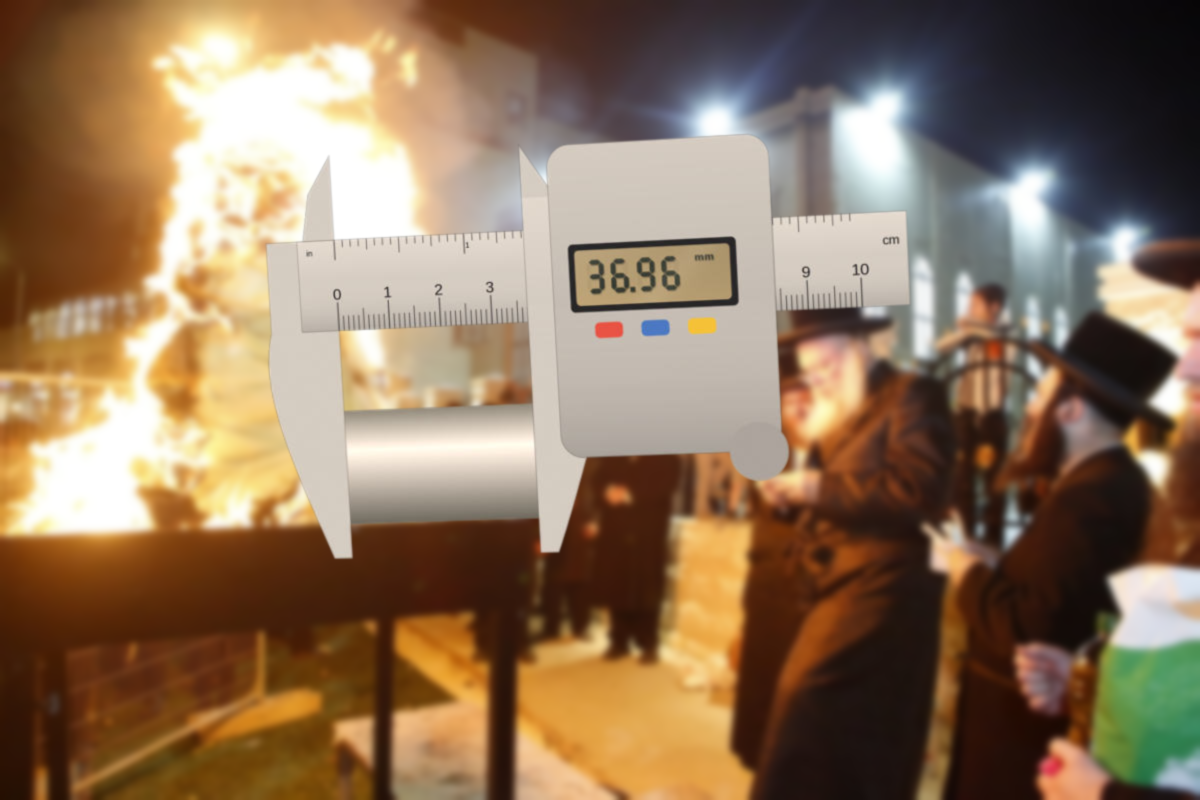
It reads 36.96; mm
